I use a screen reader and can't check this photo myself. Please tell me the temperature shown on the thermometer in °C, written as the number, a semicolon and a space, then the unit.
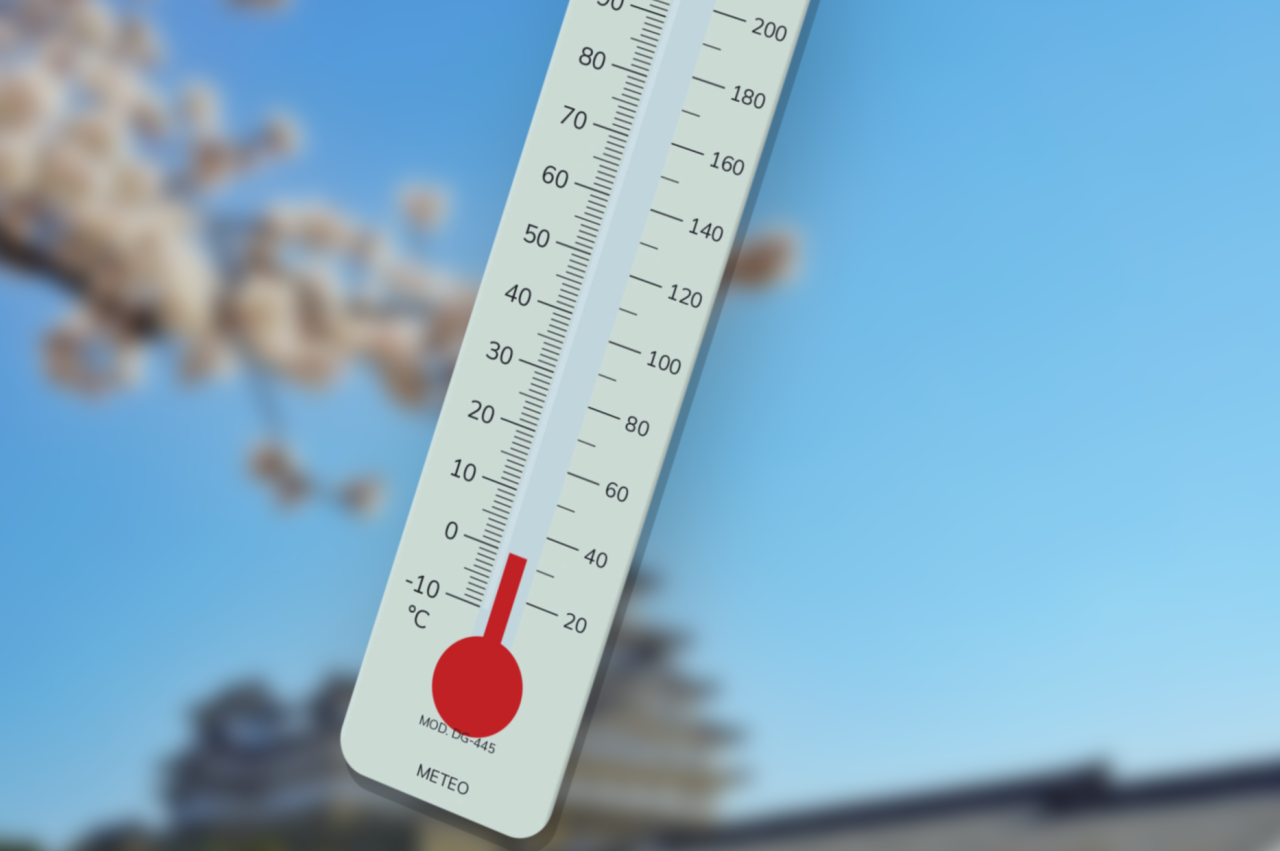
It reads 0; °C
